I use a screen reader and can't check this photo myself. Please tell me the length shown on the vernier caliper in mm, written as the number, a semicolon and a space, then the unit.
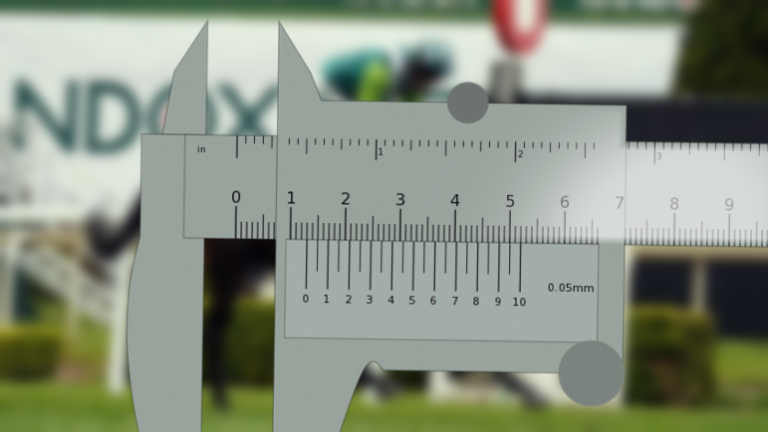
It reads 13.0; mm
